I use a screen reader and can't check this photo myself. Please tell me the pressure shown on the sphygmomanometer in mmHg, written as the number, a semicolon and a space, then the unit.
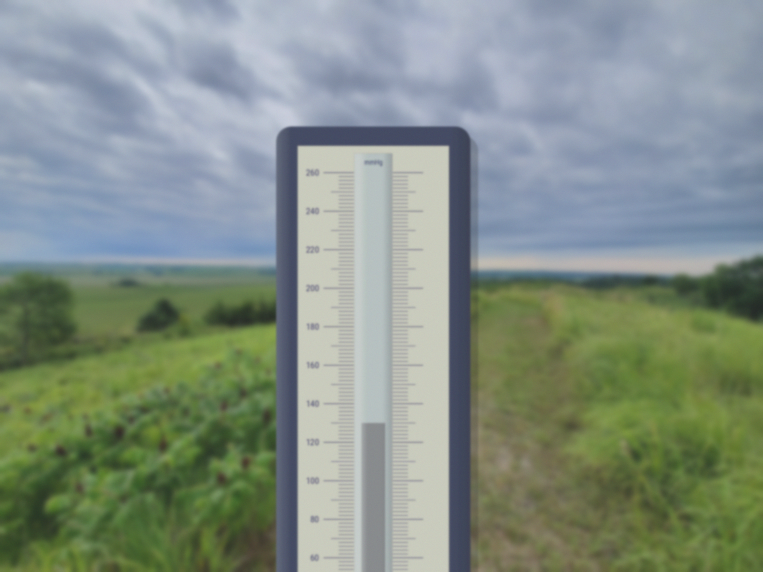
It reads 130; mmHg
